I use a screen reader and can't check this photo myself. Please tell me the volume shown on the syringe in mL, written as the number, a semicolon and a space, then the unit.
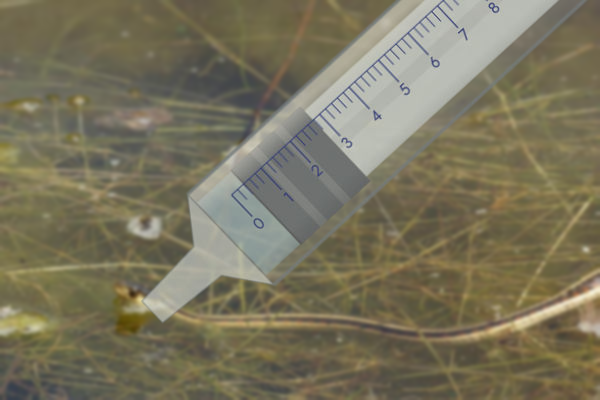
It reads 0.4; mL
